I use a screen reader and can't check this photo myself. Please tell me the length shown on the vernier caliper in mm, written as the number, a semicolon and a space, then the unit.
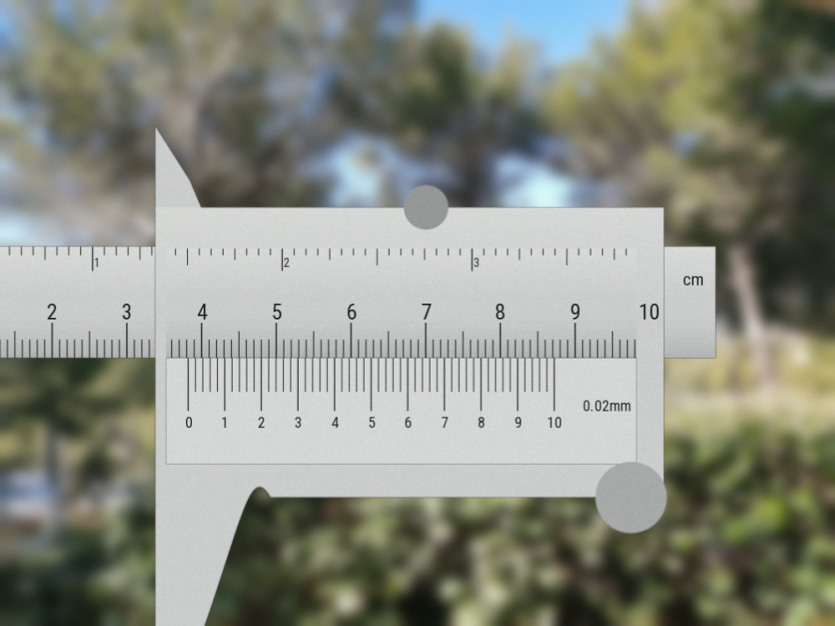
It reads 38.2; mm
